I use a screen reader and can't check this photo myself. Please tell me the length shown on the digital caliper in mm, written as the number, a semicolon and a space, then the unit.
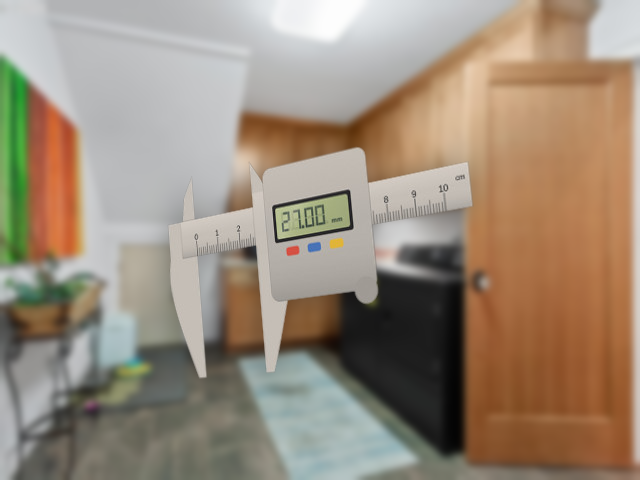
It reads 27.00; mm
